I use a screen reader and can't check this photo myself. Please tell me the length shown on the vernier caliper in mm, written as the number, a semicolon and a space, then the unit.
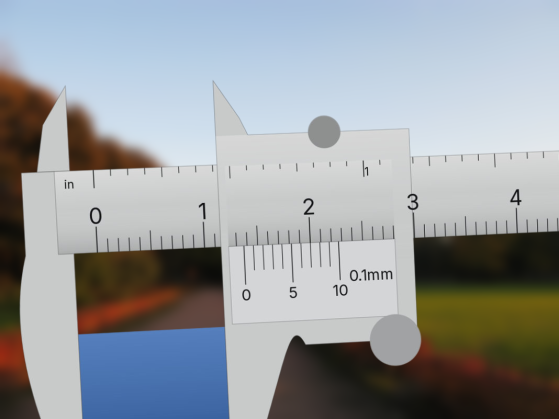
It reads 13.7; mm
